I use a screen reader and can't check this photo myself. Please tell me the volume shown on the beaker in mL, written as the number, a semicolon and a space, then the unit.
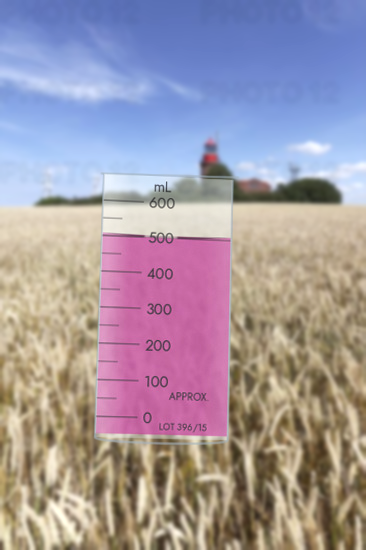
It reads 500; mL
